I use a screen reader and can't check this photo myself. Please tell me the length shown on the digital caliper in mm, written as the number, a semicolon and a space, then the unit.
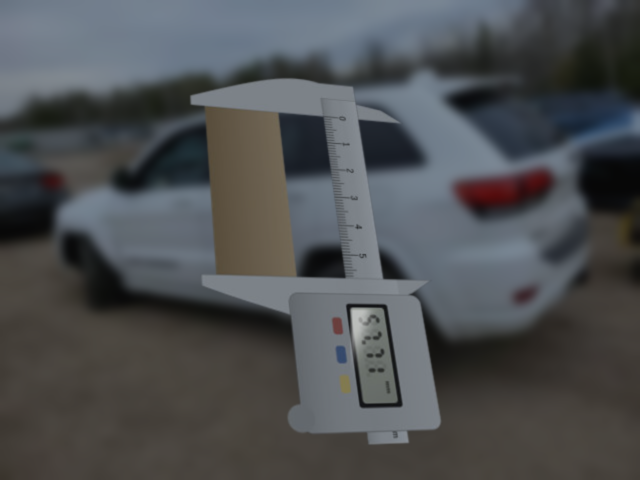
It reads 57.71; mm
